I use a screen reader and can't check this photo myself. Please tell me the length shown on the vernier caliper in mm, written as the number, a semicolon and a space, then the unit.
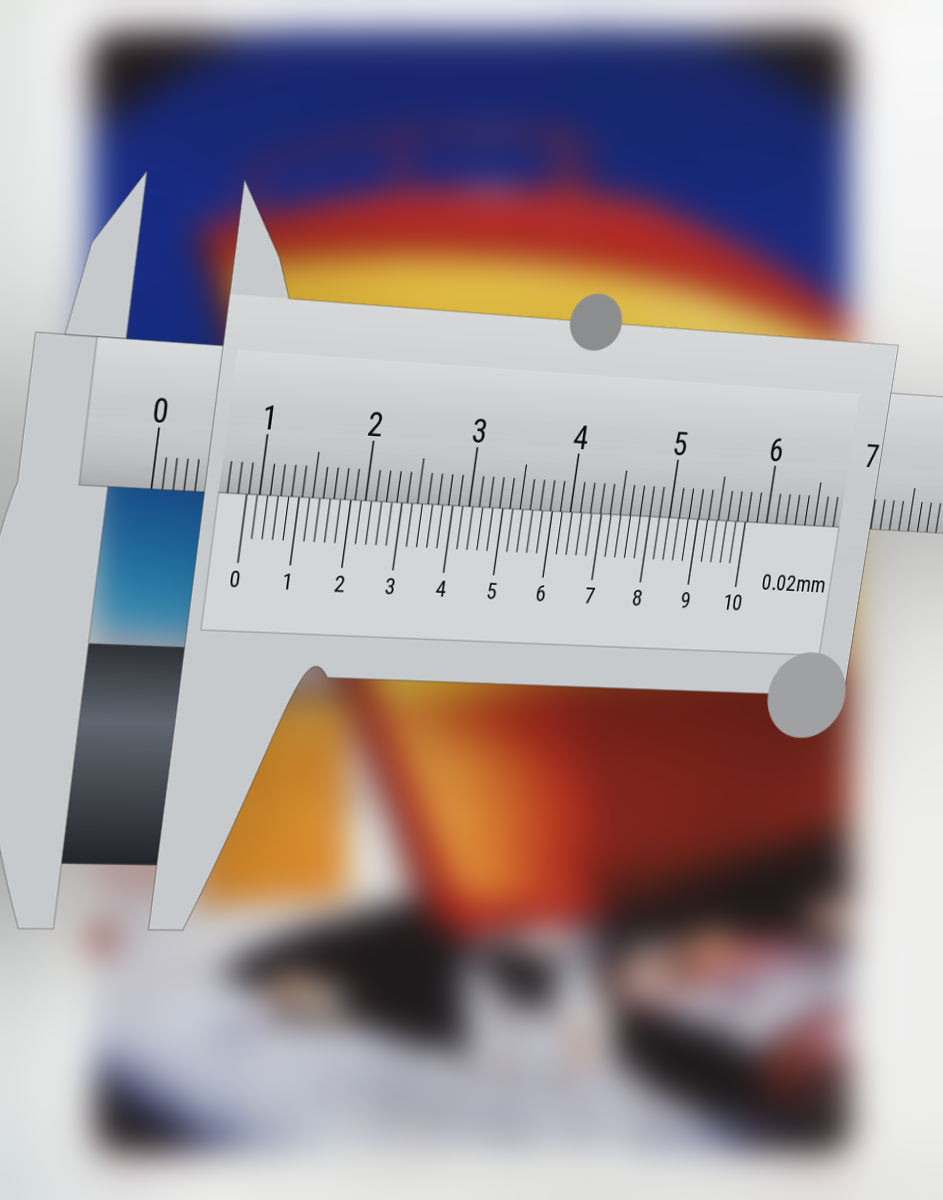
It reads 8.8; mm
